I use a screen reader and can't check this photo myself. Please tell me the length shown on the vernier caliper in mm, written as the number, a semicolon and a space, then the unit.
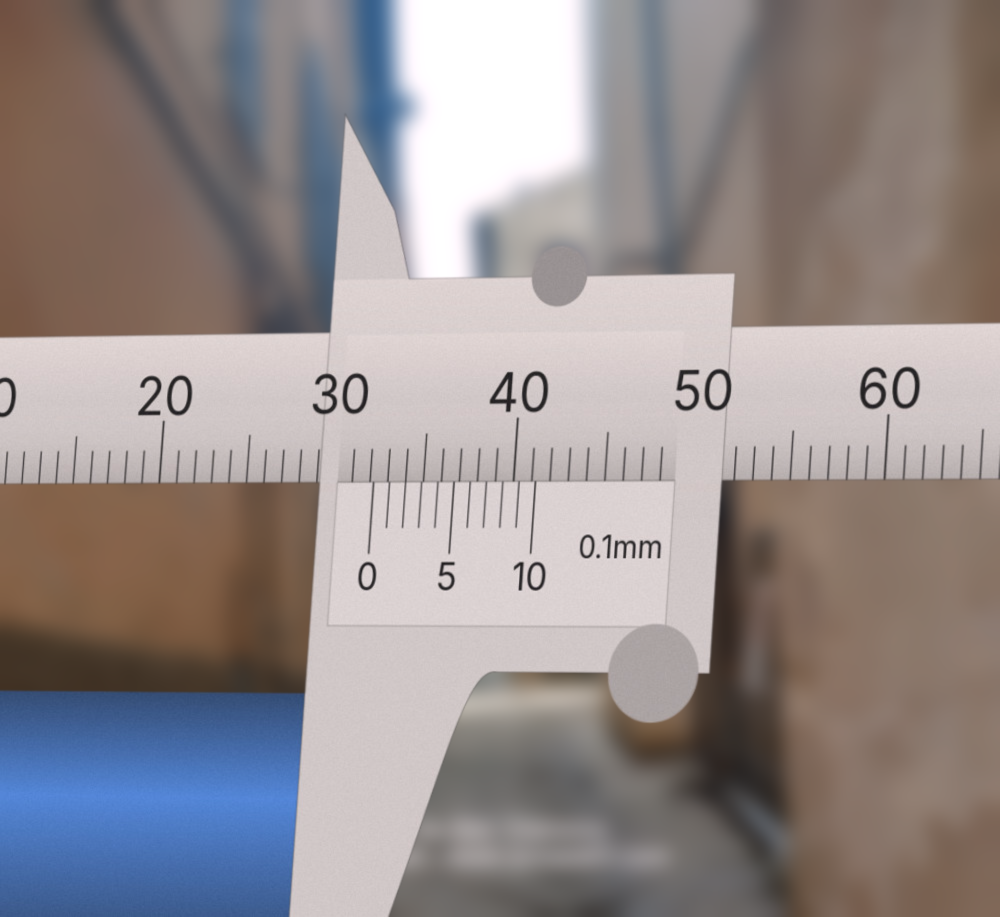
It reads 32.2; mm
